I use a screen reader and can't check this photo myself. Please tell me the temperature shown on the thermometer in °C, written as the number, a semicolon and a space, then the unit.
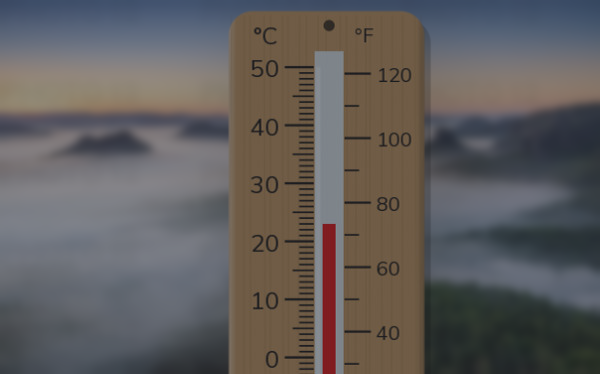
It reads 23; °C
